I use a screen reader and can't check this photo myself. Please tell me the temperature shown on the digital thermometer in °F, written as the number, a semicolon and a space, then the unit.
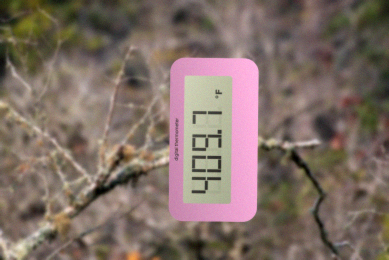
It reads 409.7; °F
